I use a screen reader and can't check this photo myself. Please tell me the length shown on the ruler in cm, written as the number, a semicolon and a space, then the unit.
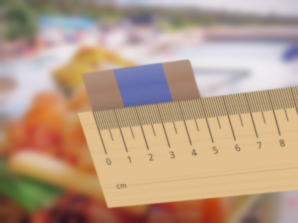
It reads 5; cm
